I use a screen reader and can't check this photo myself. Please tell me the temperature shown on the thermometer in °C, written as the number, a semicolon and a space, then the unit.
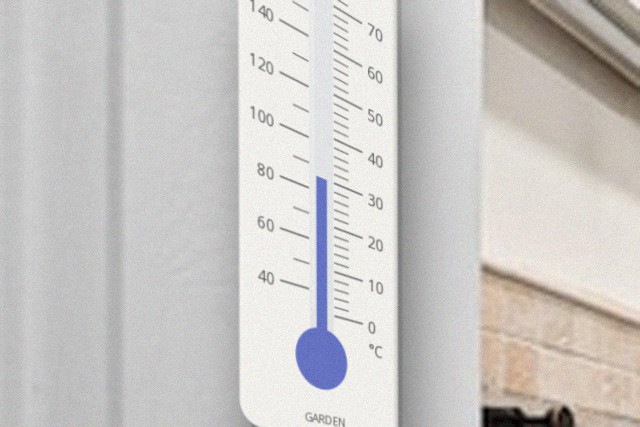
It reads 30; °C
